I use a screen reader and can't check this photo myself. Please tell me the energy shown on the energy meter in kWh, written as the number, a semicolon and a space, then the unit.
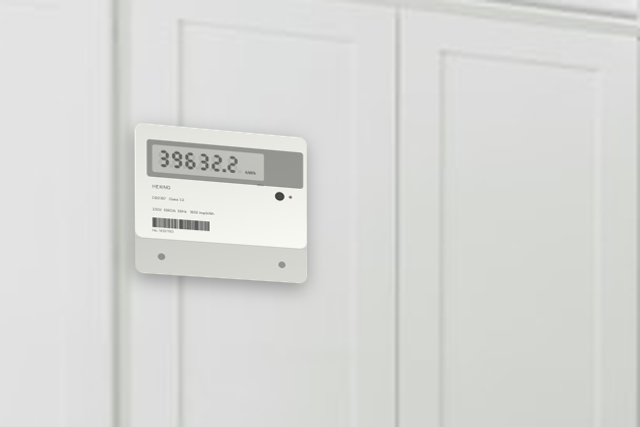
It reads 39632.2; kWh
